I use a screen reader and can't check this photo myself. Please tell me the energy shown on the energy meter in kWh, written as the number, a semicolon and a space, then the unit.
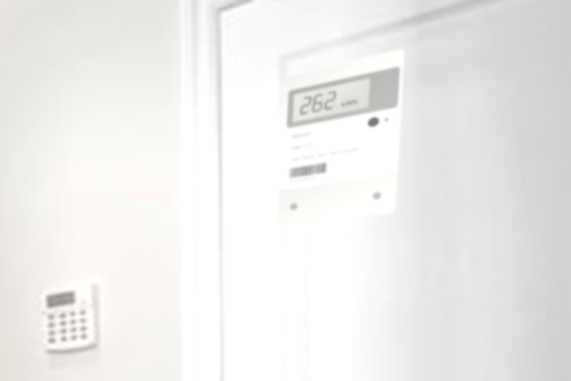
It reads 262; kWh
